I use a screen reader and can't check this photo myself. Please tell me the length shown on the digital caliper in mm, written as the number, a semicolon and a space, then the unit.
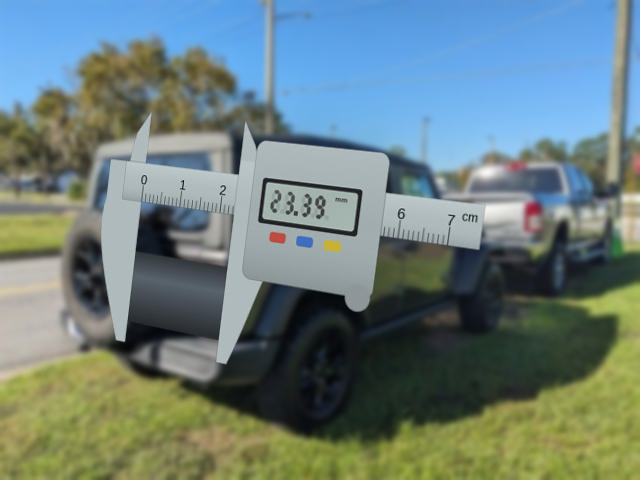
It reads 23.39; mm
